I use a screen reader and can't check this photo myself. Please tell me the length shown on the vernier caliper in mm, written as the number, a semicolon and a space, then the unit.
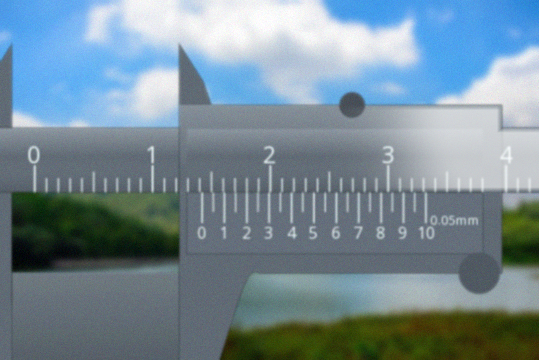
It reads 14.2; mm
